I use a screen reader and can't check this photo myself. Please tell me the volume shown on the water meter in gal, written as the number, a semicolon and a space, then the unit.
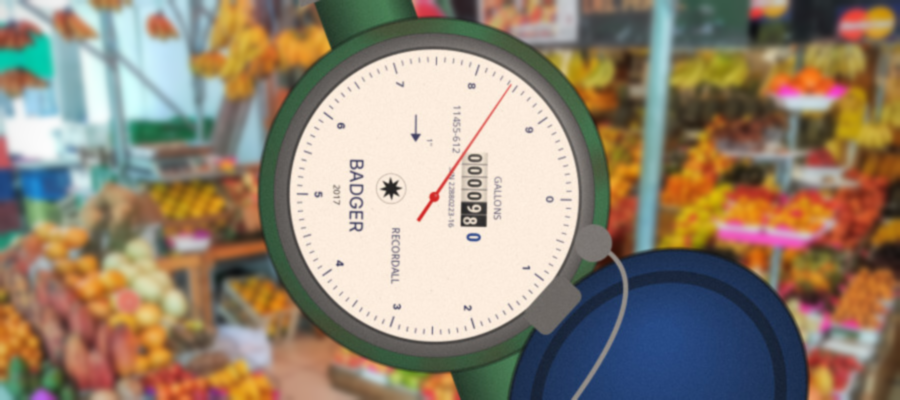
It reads 978.4; gal
